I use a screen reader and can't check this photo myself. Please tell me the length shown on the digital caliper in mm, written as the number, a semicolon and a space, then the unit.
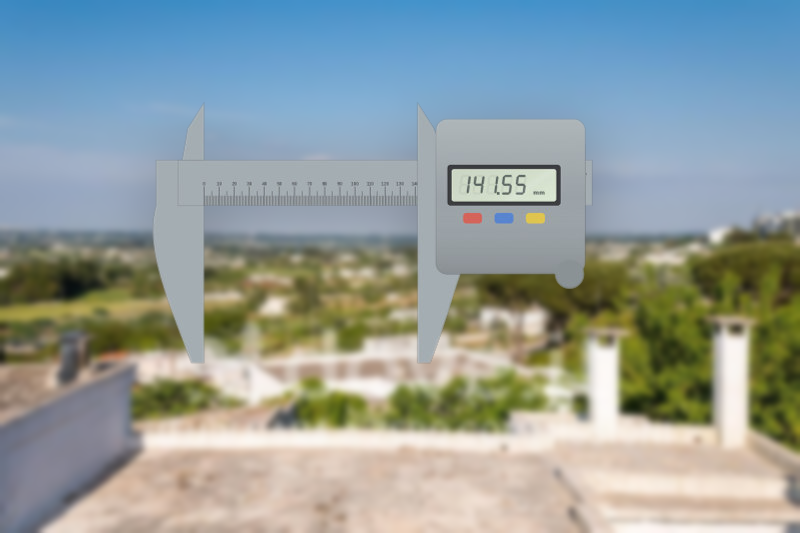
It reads 141.55; mm
